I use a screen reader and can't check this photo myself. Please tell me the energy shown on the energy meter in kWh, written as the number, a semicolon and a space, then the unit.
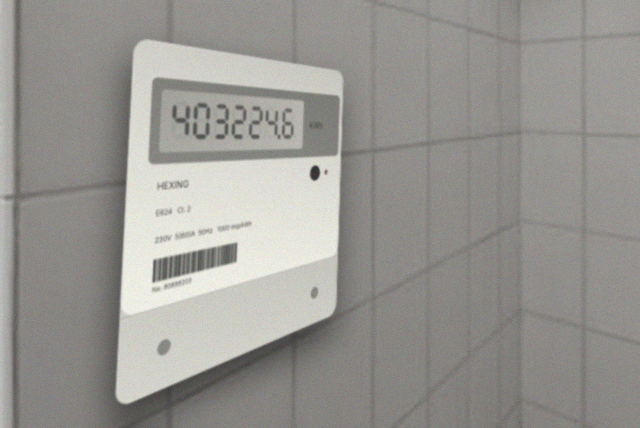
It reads 403224.6; kWh
